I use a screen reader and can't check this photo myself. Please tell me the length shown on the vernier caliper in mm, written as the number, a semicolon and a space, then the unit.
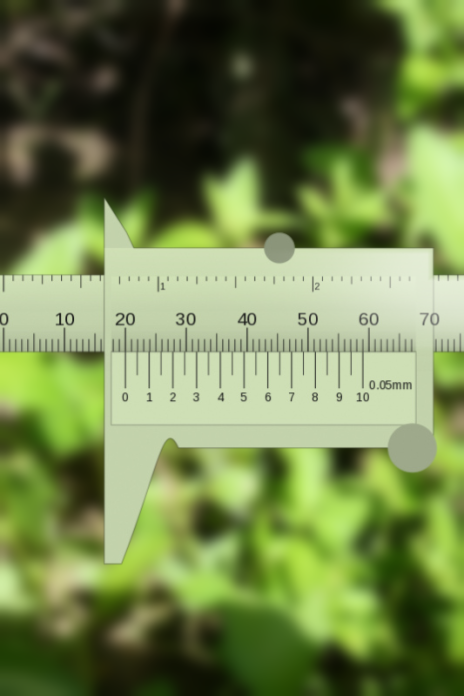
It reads 20.0; mm
